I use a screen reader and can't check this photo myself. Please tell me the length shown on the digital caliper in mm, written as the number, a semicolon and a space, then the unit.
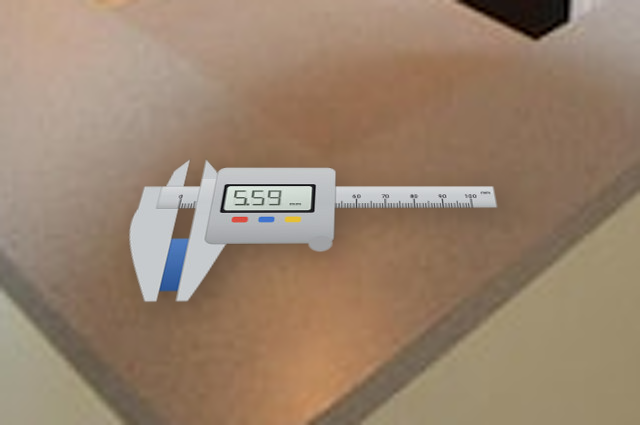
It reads 5.59; mm
